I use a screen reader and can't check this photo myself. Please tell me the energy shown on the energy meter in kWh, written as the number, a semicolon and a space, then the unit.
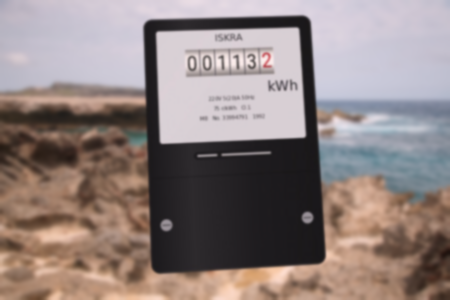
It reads 113.2; kWh
